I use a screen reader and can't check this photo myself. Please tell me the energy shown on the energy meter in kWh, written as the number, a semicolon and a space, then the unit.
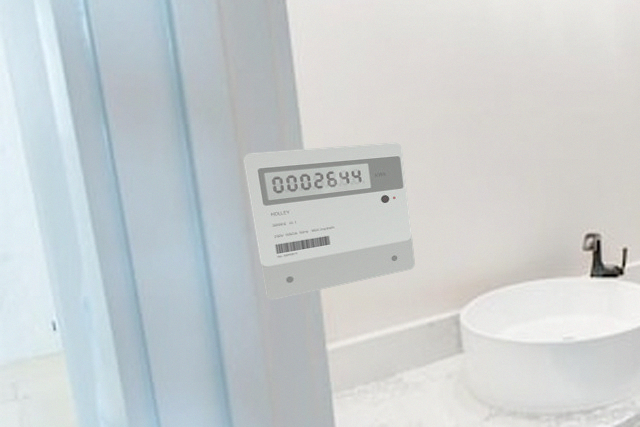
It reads 2644; kWh
